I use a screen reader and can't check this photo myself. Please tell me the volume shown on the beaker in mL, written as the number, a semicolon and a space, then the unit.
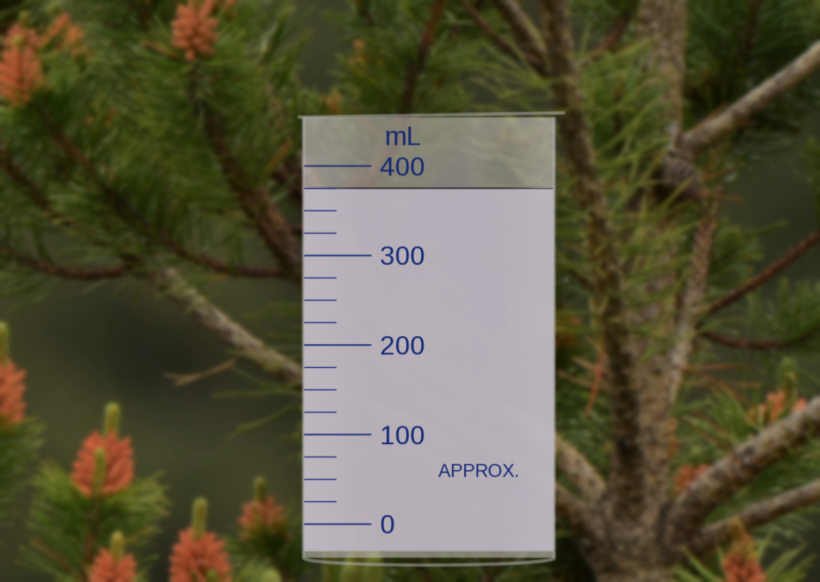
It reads 375; mL
